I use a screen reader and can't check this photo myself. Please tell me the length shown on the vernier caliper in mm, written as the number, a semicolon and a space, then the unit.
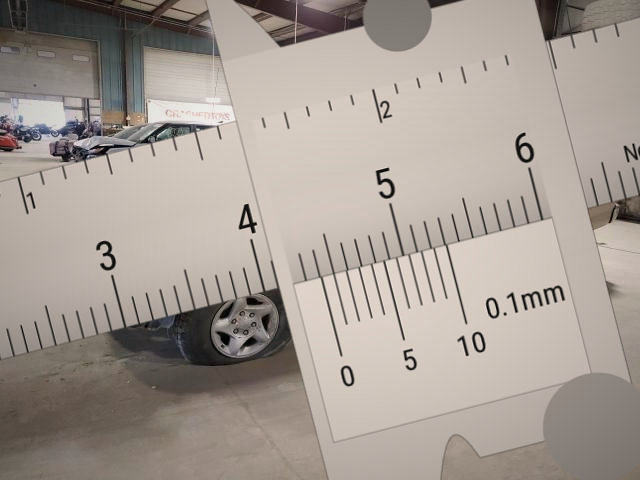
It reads 44.1; mm
